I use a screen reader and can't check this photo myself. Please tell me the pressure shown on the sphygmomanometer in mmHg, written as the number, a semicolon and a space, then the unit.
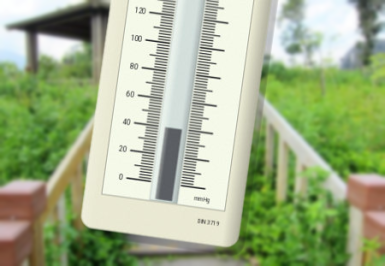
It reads 40; mmHg
